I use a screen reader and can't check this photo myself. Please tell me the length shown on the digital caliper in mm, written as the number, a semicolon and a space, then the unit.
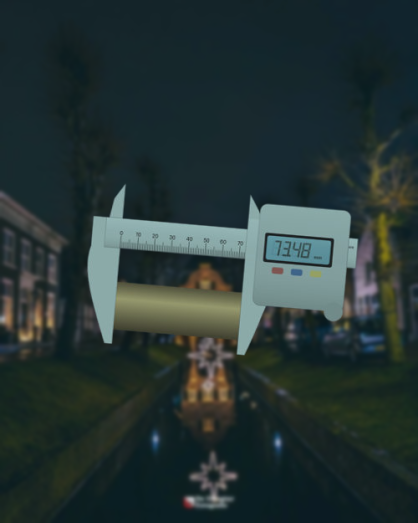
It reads 73.48; mm
